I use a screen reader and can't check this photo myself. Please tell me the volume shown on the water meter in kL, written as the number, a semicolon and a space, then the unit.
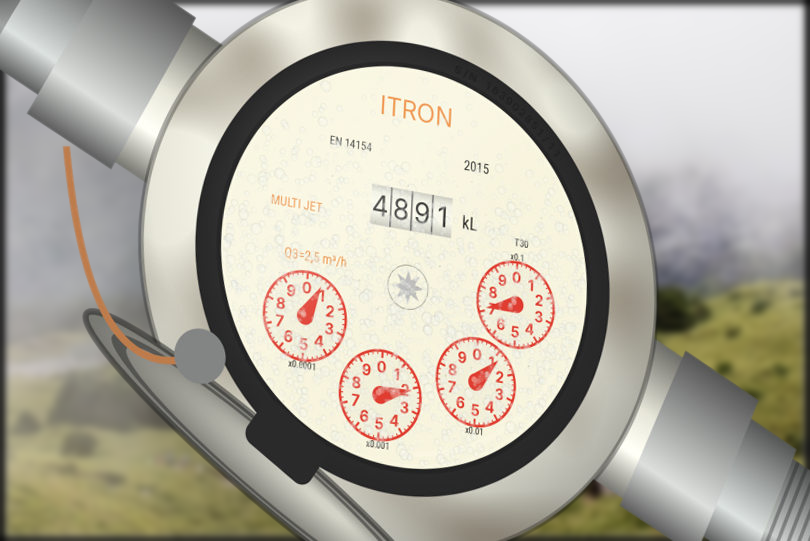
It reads 4891.7120; kL
